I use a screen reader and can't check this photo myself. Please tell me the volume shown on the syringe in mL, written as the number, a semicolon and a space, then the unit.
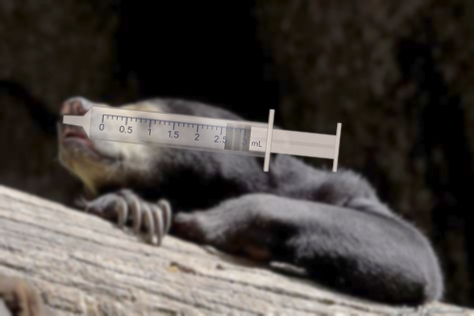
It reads 2.6; mL
